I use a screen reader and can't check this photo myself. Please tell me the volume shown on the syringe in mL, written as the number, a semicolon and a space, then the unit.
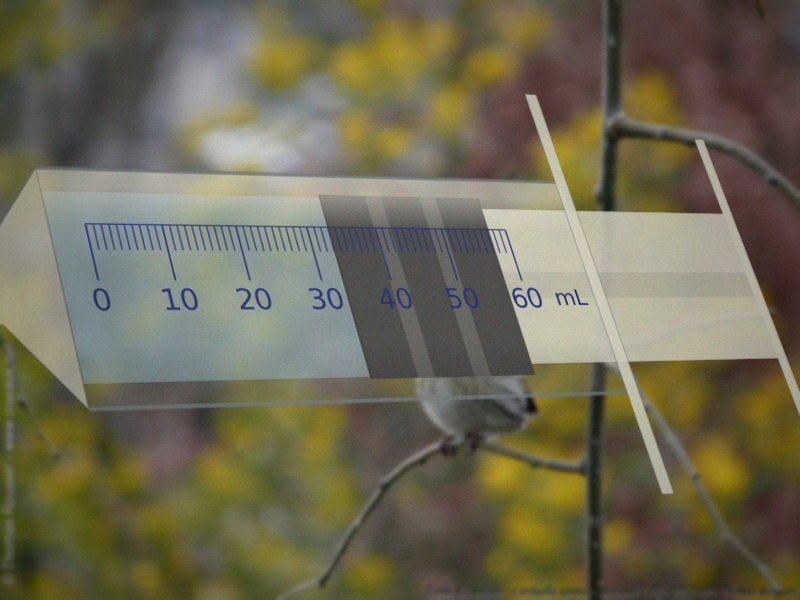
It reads 33; mL
